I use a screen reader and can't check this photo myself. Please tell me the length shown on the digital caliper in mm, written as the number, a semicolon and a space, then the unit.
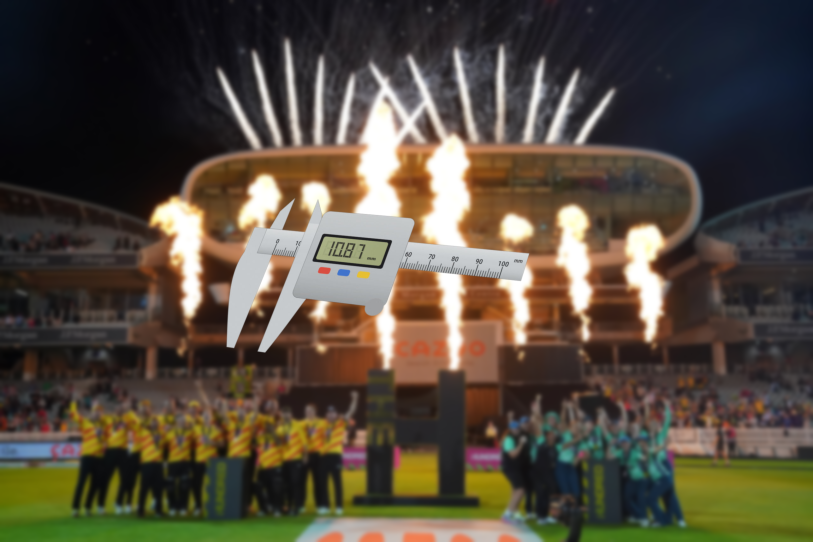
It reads 10.87; mm
